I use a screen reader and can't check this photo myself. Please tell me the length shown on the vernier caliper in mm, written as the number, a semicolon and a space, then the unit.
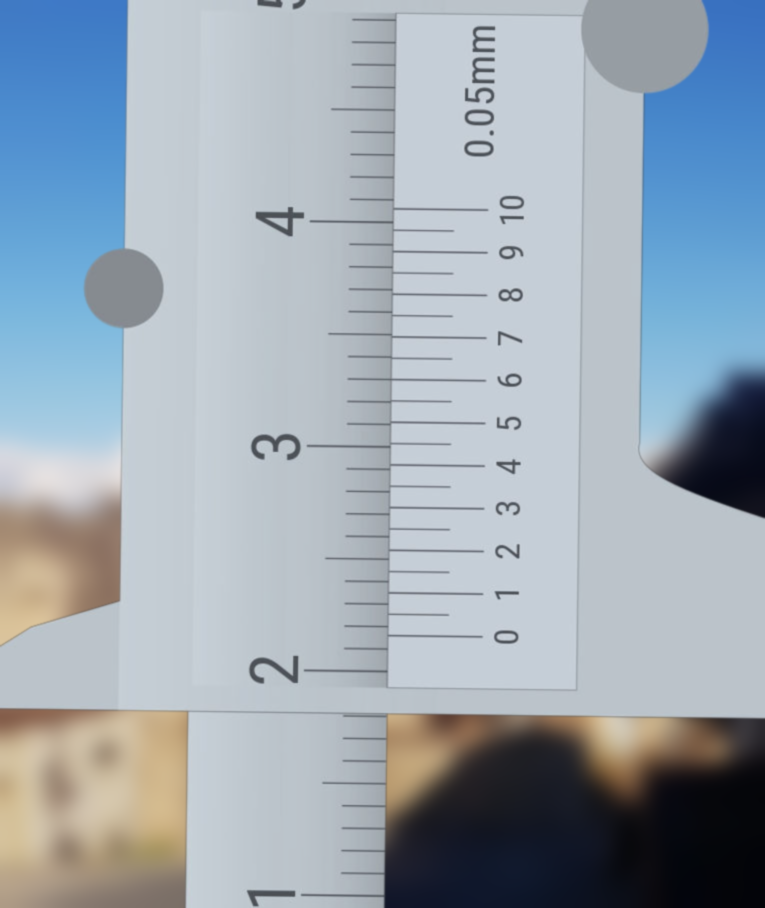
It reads 21.6; mm
